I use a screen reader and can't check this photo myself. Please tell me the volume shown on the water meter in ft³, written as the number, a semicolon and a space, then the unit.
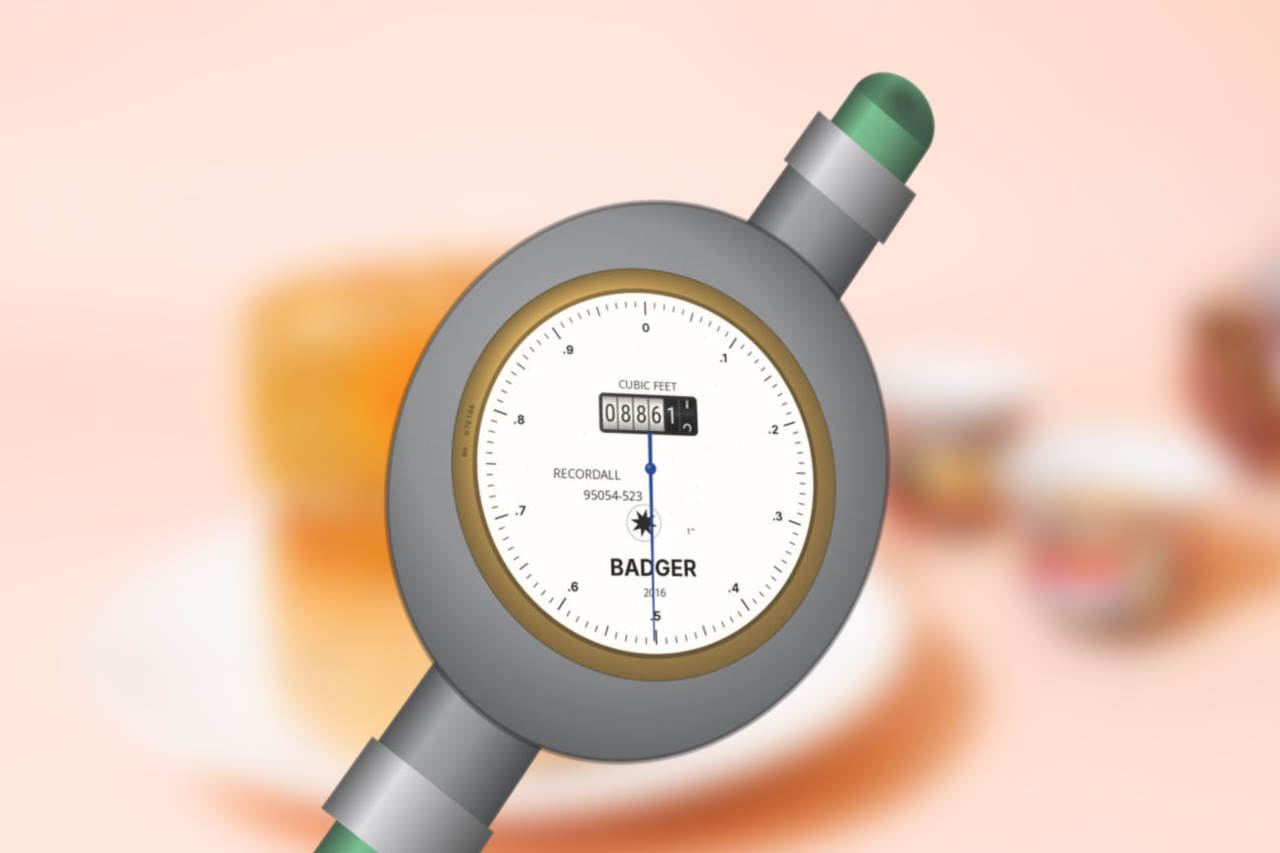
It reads 88611.50; ft³
